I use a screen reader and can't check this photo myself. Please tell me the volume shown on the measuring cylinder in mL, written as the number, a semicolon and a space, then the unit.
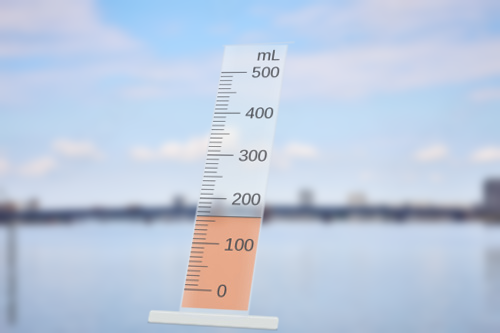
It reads 160; mL
